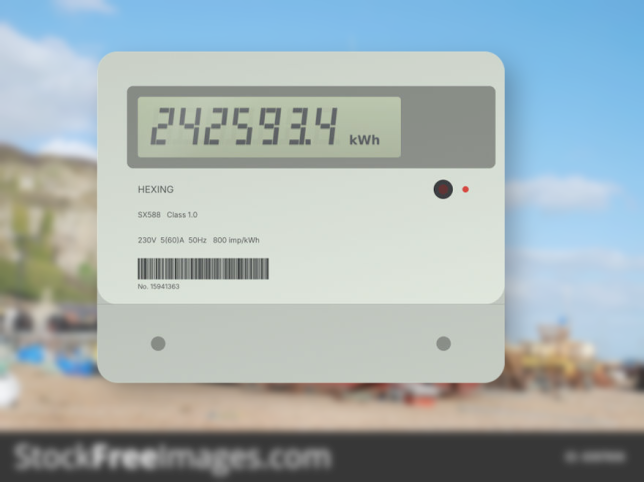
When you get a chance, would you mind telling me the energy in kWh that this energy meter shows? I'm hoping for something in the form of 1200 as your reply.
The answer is 242593.4
